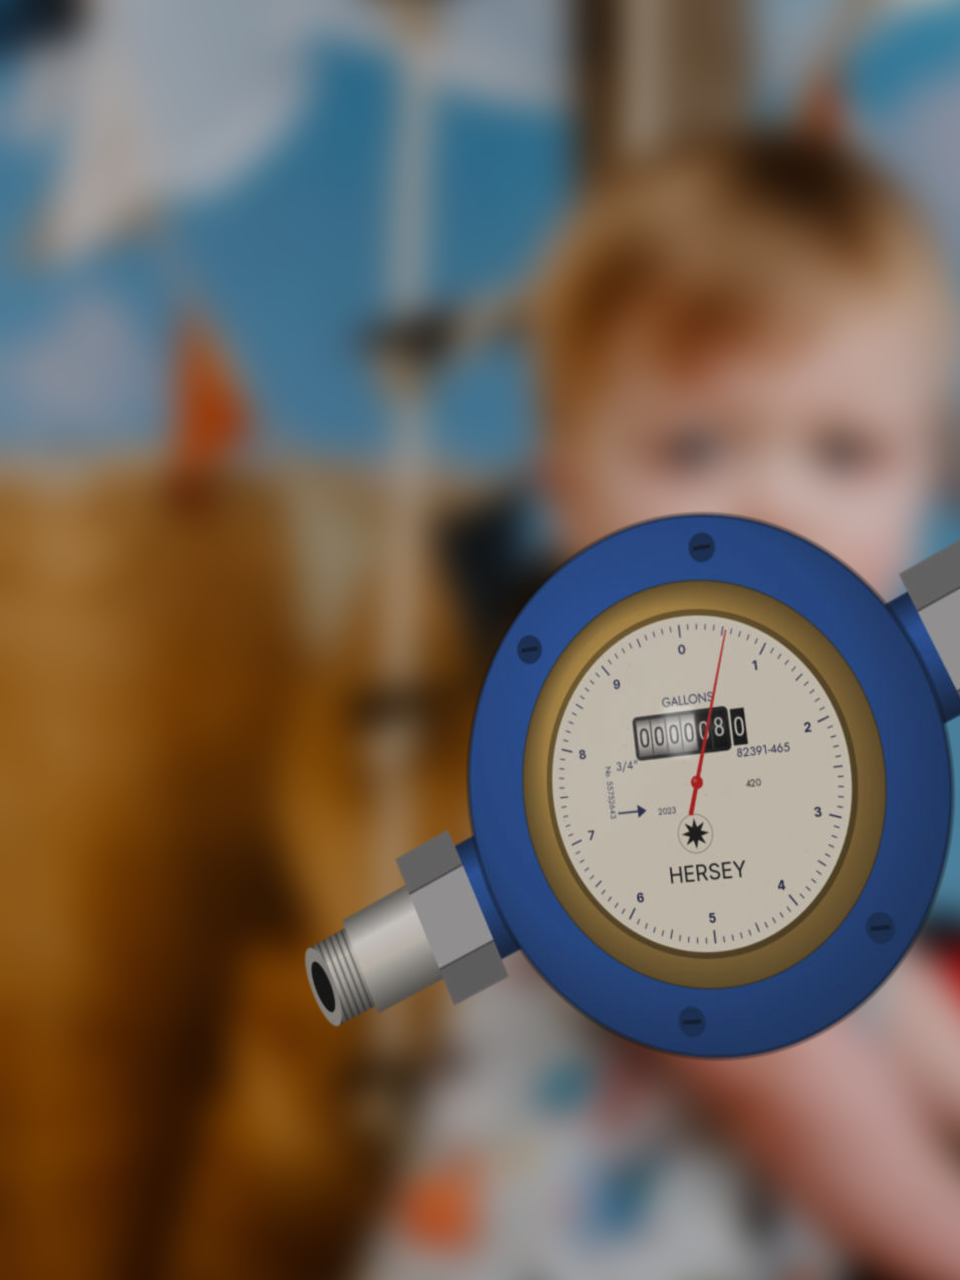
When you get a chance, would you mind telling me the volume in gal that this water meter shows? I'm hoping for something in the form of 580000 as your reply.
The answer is 80.5
